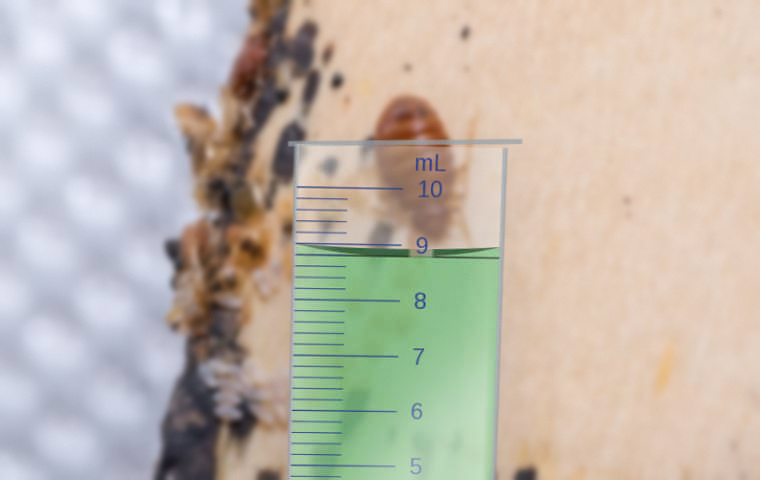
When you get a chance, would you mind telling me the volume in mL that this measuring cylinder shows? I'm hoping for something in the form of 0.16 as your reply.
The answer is 8.8
